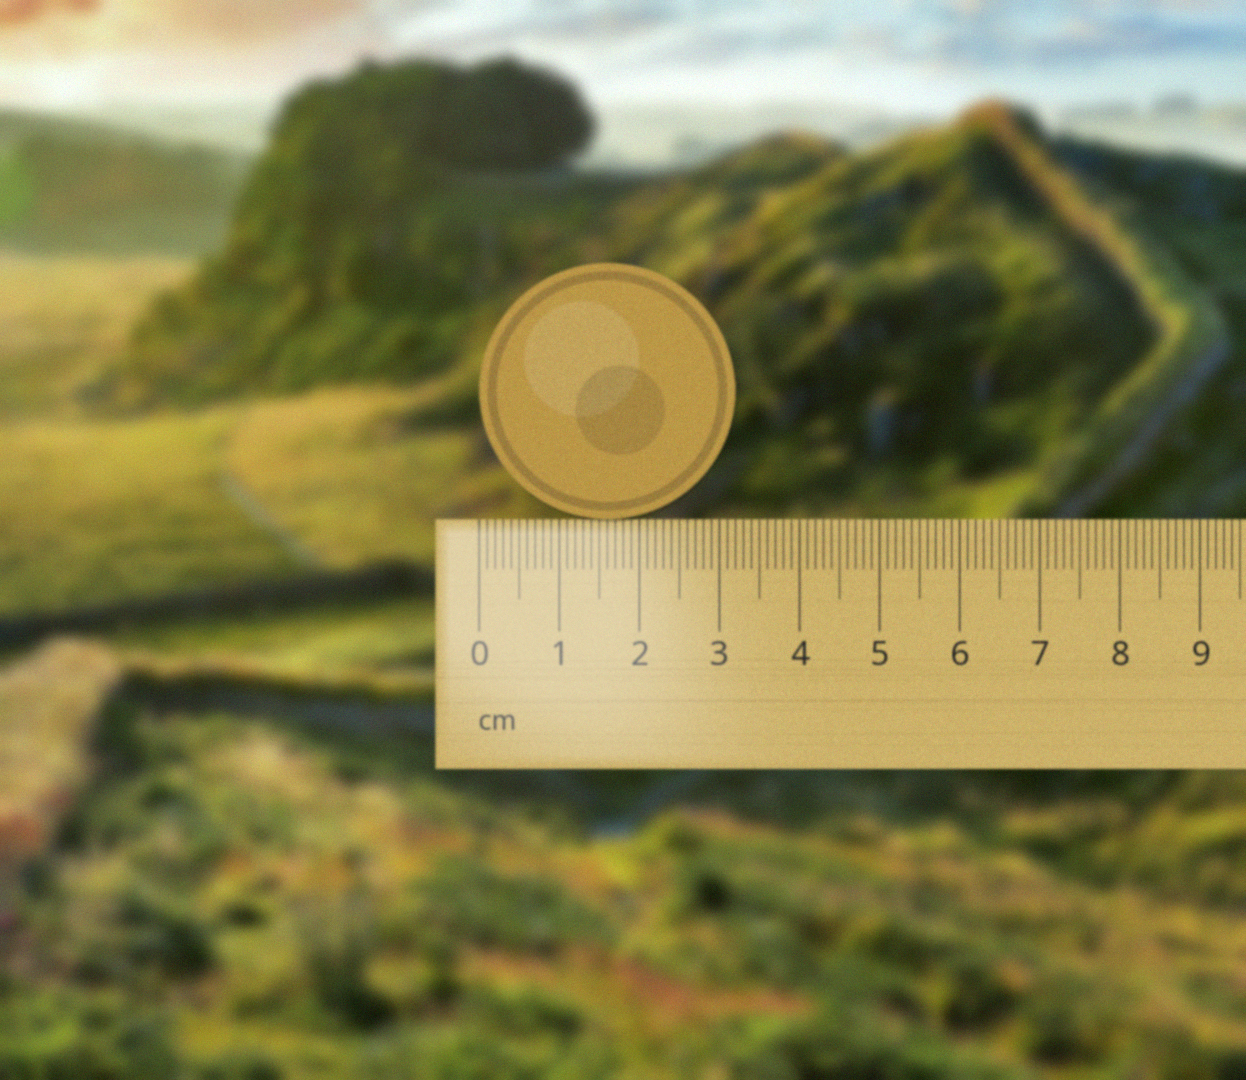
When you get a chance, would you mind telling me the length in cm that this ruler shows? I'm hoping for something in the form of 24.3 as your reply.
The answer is 3.2
